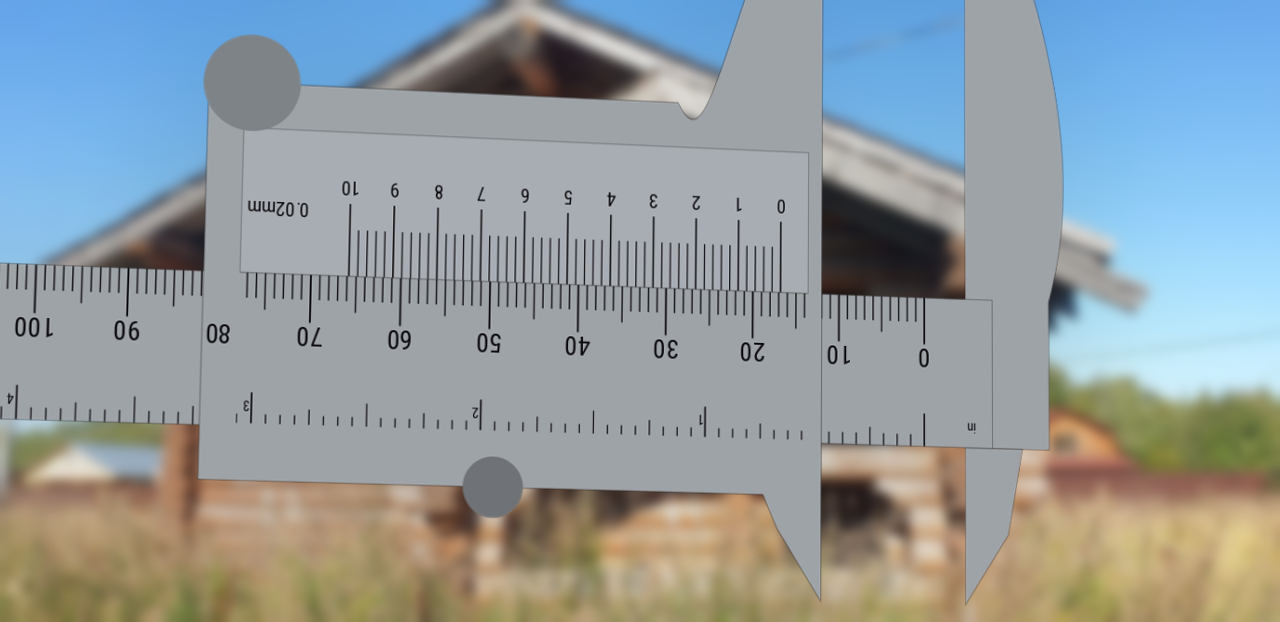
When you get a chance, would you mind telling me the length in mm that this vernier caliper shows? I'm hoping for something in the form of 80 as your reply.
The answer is 16.8
